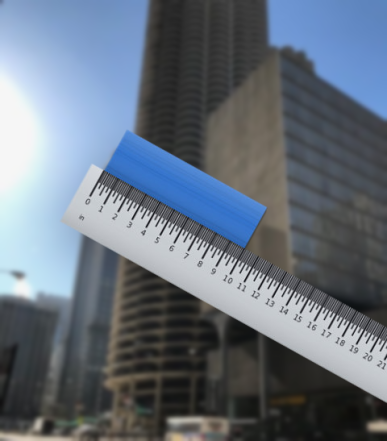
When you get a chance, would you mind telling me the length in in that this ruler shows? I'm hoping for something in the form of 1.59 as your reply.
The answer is 10
